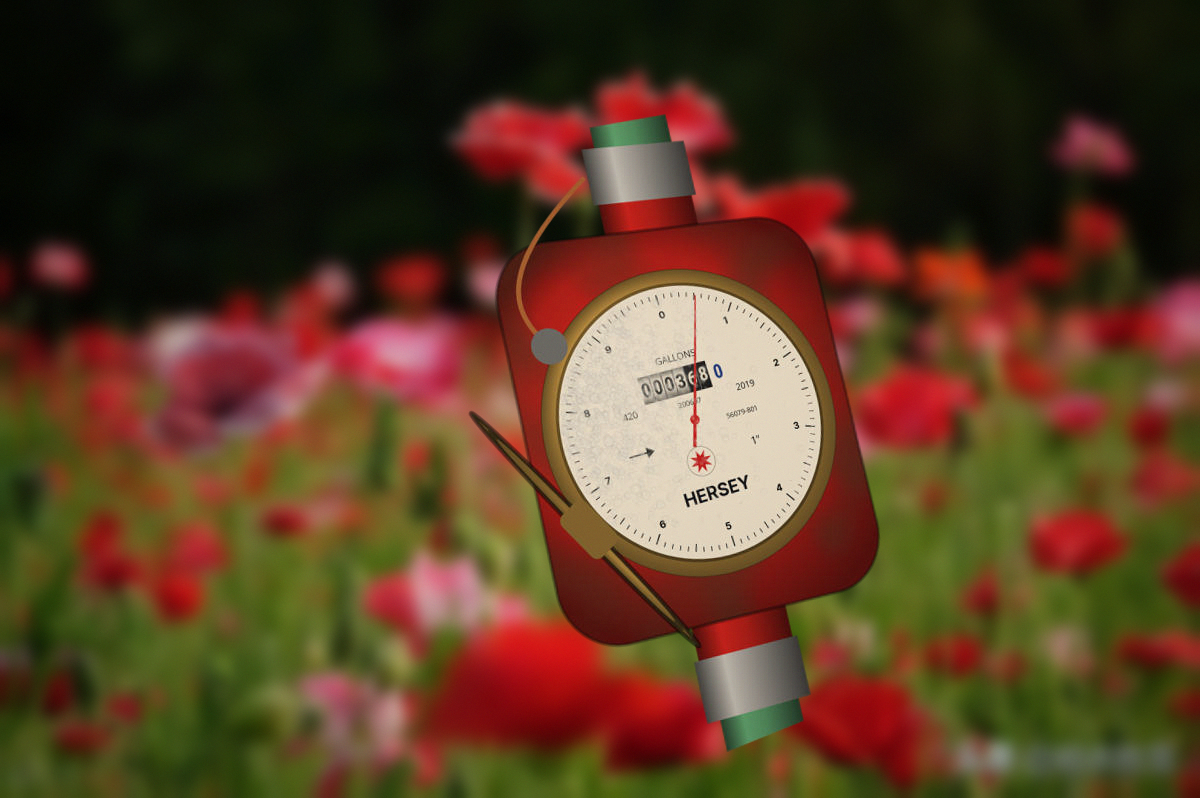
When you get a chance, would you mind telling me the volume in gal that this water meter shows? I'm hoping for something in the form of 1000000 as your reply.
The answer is 3680.5
